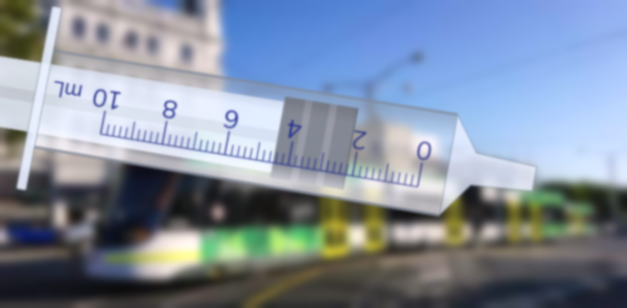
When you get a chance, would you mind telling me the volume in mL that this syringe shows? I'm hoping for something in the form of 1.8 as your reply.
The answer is 2.2
